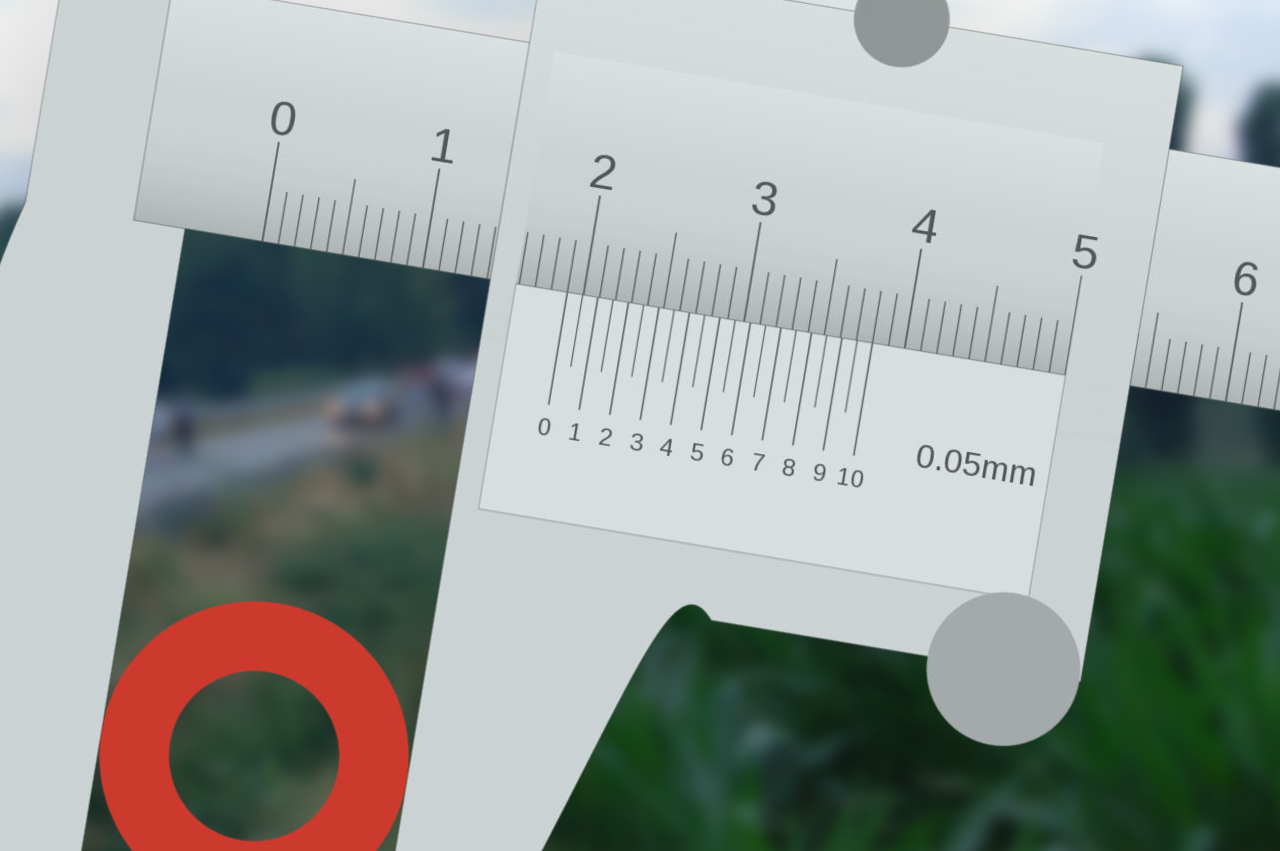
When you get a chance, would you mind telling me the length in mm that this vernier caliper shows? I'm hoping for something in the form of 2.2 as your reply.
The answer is 19.0
